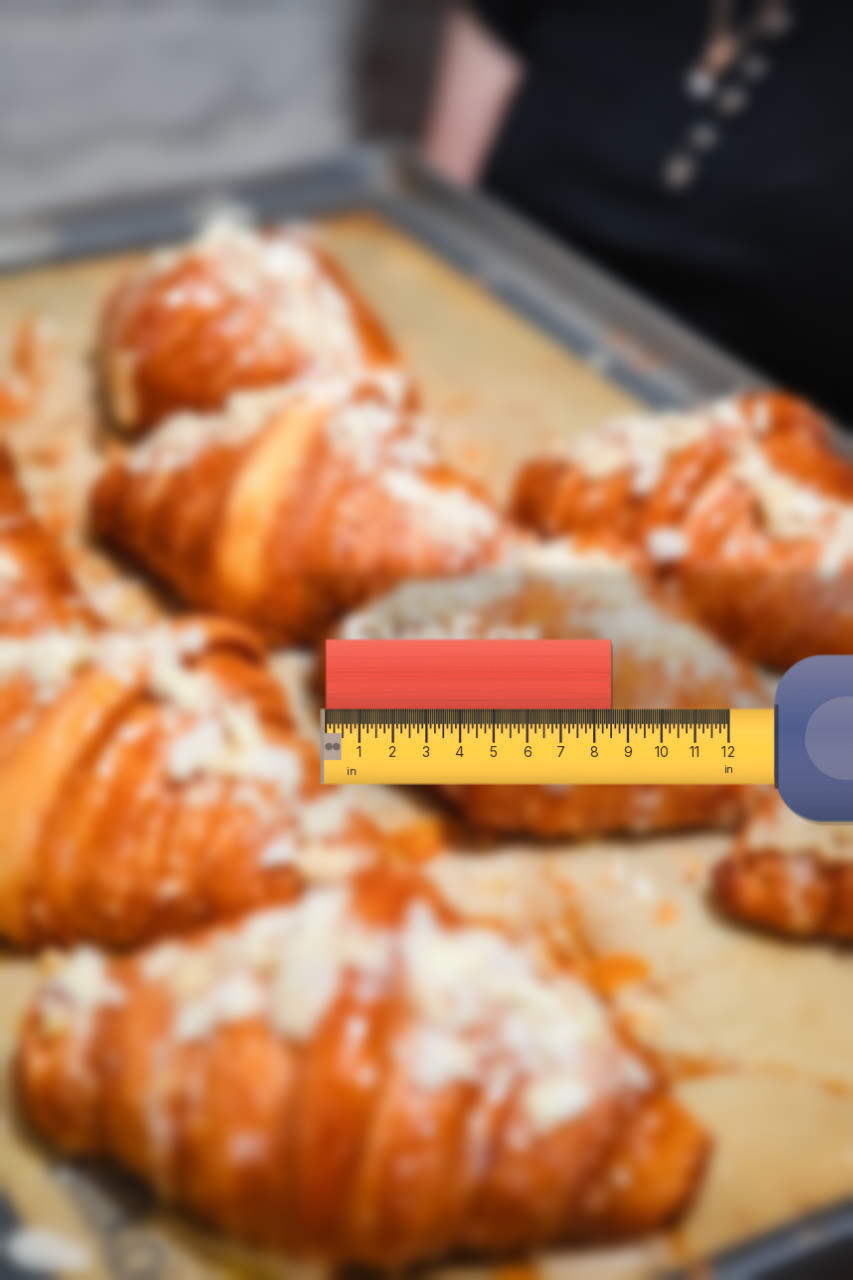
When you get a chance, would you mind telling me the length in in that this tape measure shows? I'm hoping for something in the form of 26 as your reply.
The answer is 8.5
